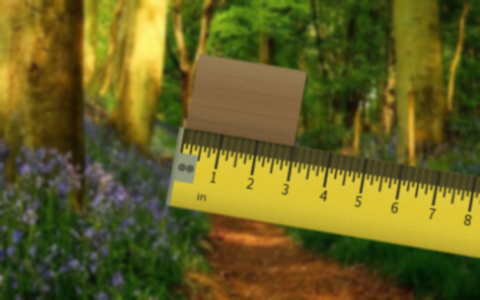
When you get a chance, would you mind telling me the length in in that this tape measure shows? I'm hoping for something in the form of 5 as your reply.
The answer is 3
